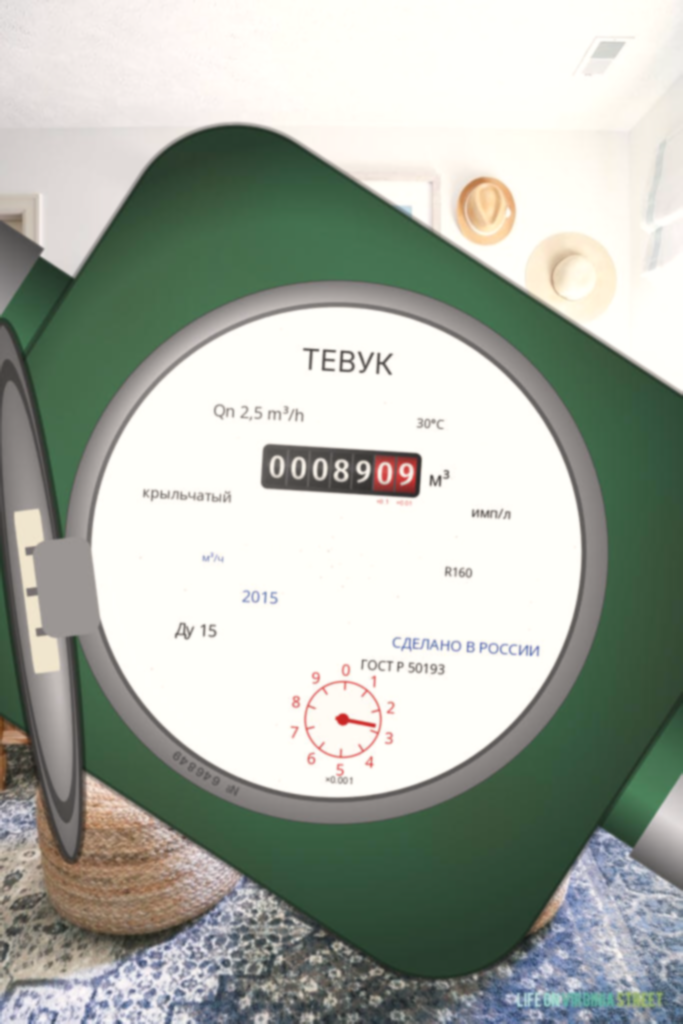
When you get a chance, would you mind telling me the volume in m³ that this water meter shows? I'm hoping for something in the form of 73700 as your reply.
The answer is 89.092
